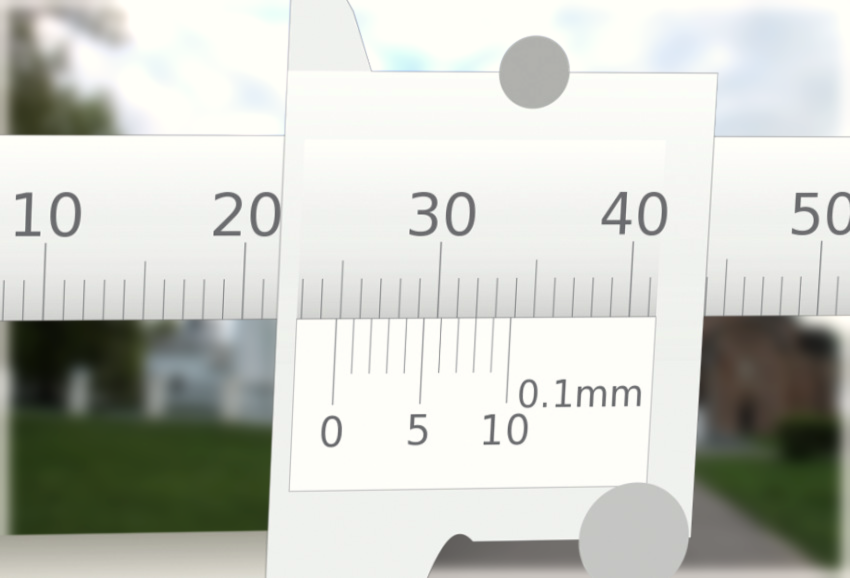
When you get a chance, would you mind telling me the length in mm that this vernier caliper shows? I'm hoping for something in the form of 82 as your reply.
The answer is 24.8
